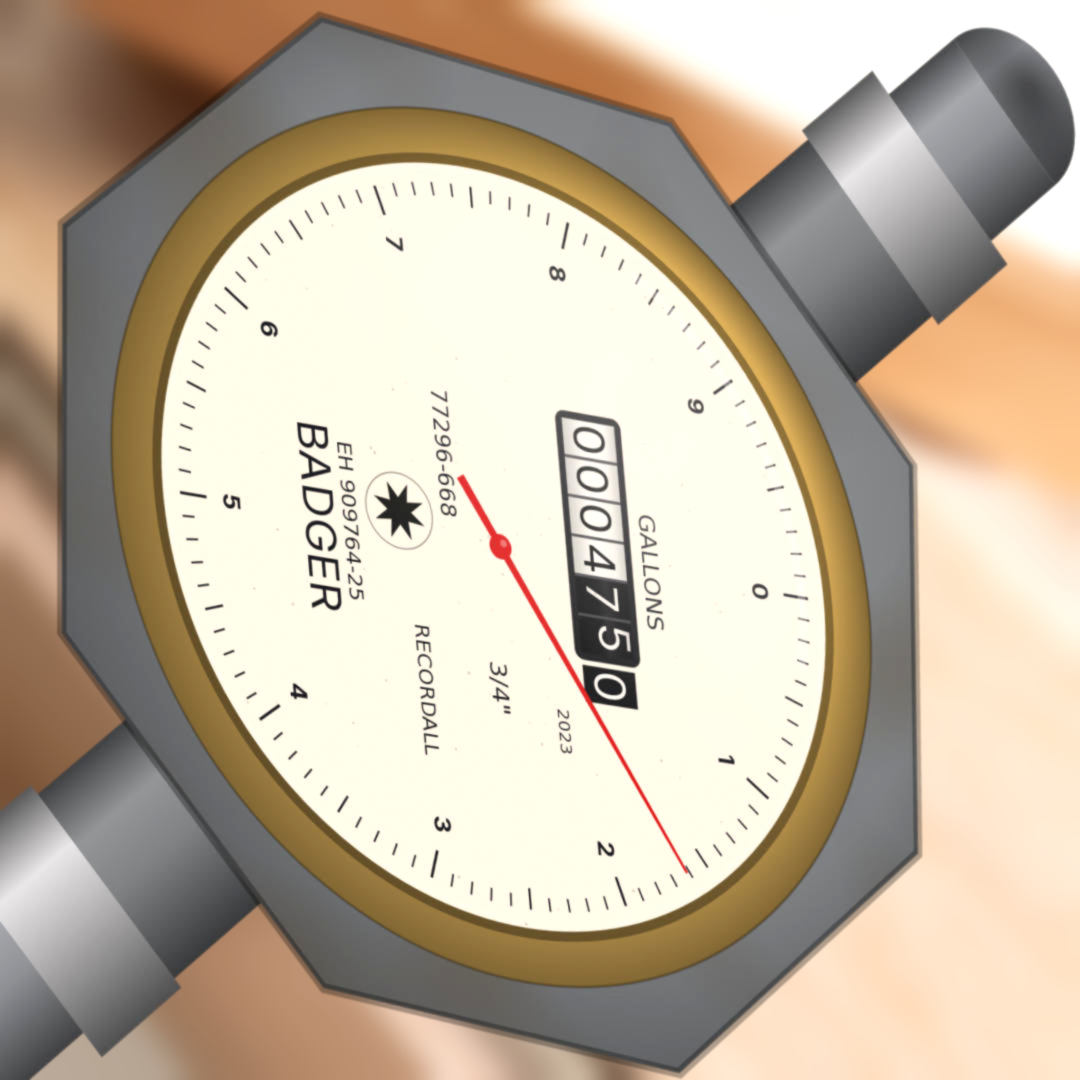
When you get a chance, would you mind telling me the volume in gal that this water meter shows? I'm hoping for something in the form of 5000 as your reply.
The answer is 4751.6
